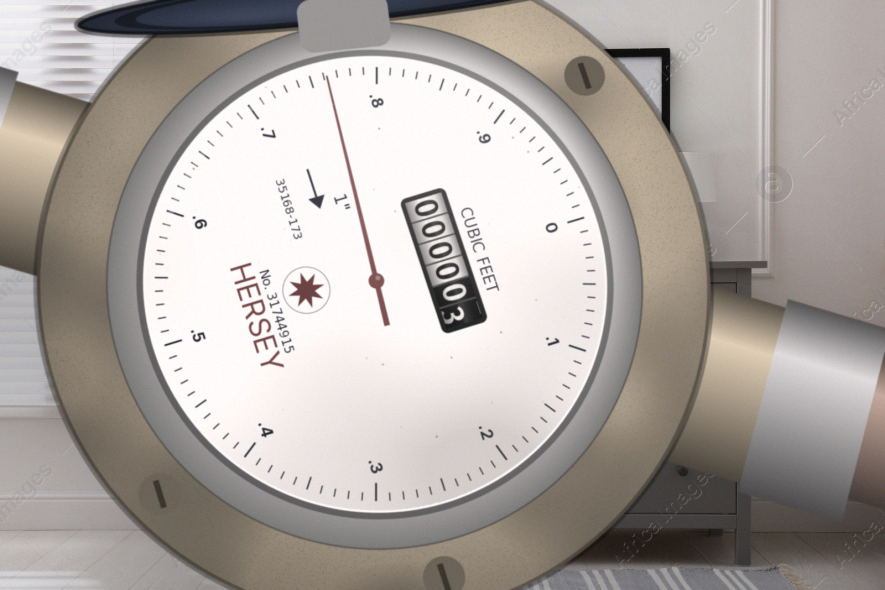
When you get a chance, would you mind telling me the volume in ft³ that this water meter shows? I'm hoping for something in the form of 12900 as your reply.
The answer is 2.76
